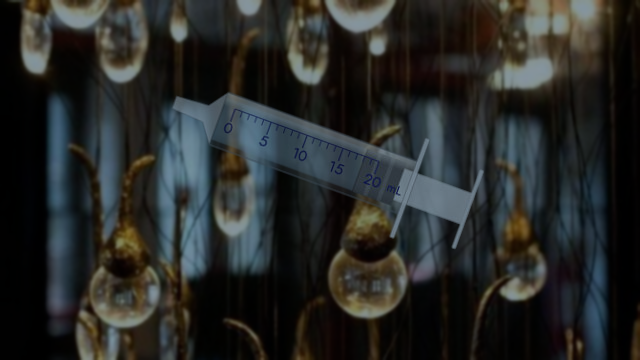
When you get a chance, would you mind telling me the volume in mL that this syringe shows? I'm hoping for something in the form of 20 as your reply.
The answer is 18
